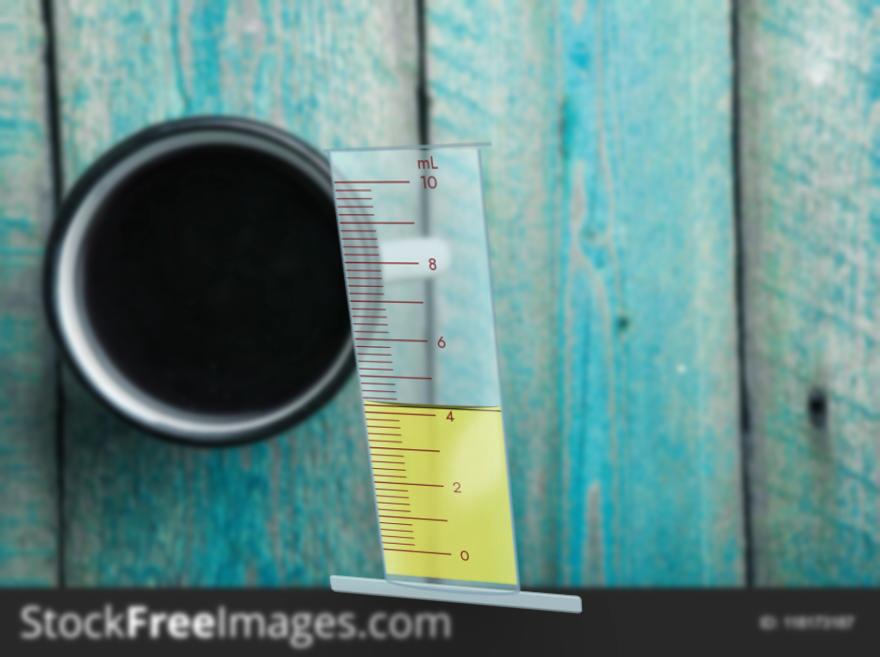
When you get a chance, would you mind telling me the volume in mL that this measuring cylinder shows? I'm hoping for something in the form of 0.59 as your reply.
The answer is 4.2
